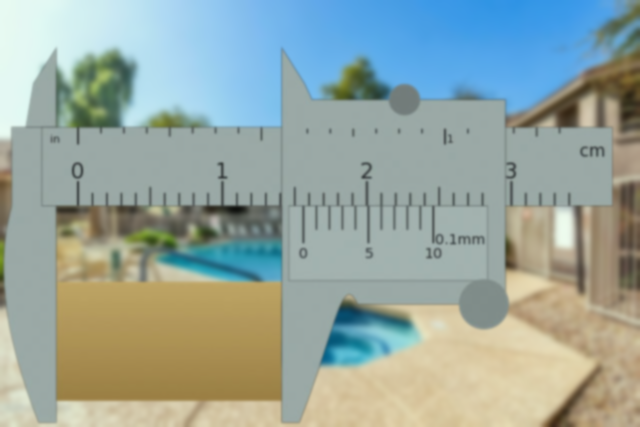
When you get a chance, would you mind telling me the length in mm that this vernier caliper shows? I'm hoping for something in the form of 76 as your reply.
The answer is 15.6
